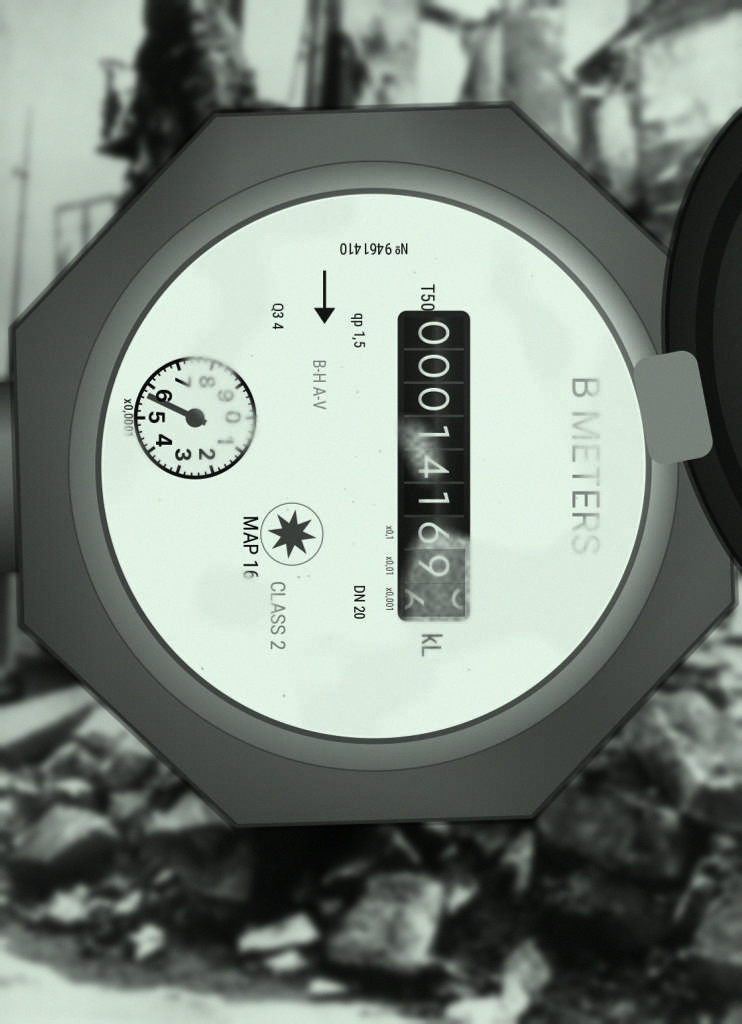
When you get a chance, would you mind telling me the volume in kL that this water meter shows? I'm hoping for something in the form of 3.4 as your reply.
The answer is 141.6955
